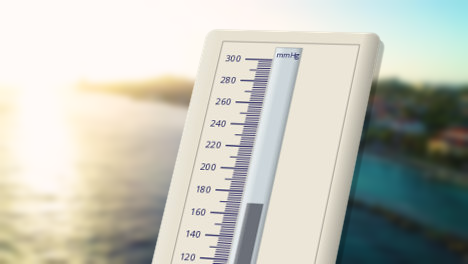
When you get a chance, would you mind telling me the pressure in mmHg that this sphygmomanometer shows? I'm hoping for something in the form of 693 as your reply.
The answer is 170
